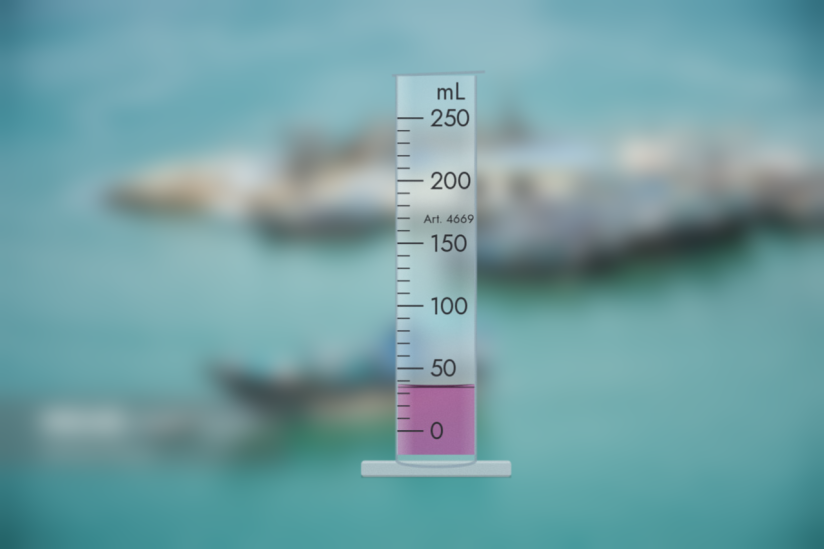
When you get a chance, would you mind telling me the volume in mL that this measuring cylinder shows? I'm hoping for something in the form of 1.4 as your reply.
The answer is 35
